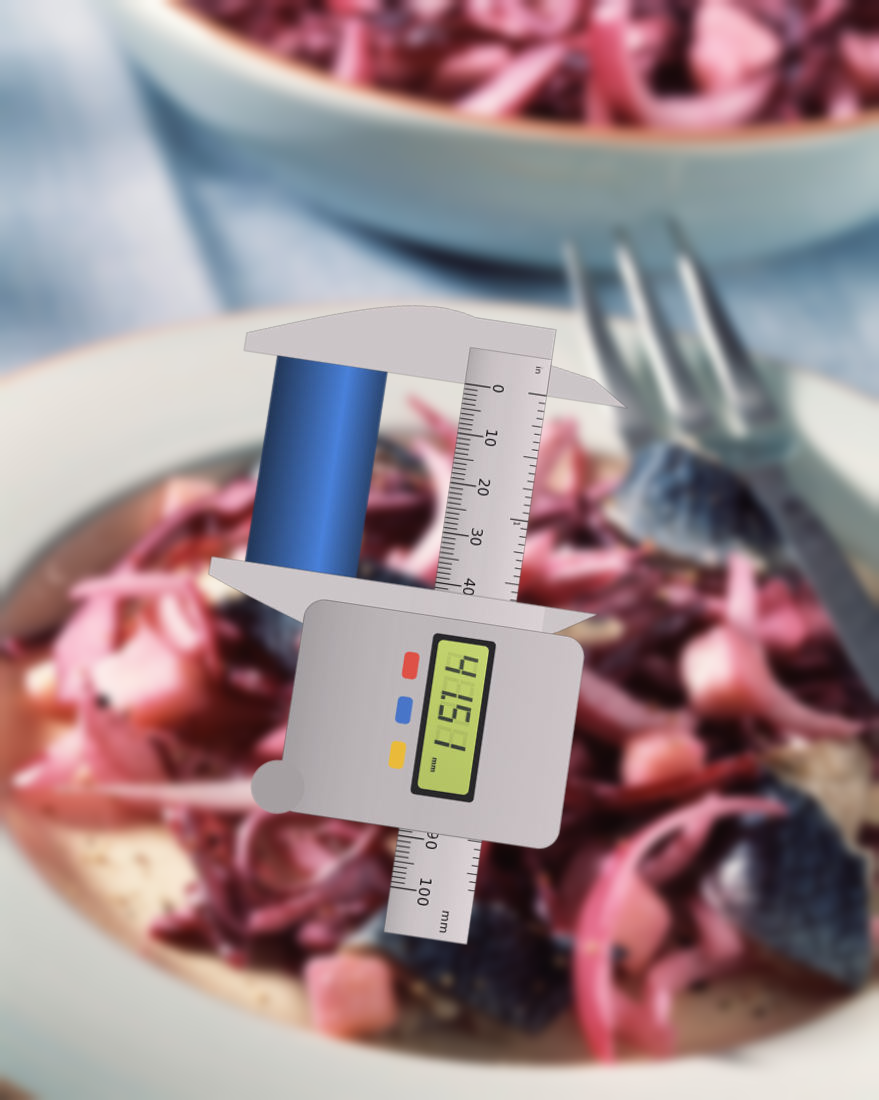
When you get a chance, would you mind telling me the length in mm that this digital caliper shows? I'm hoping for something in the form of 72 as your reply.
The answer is 41.51
